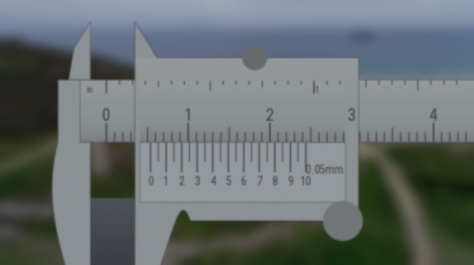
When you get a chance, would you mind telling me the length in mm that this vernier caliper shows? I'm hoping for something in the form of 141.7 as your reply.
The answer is 5.4
